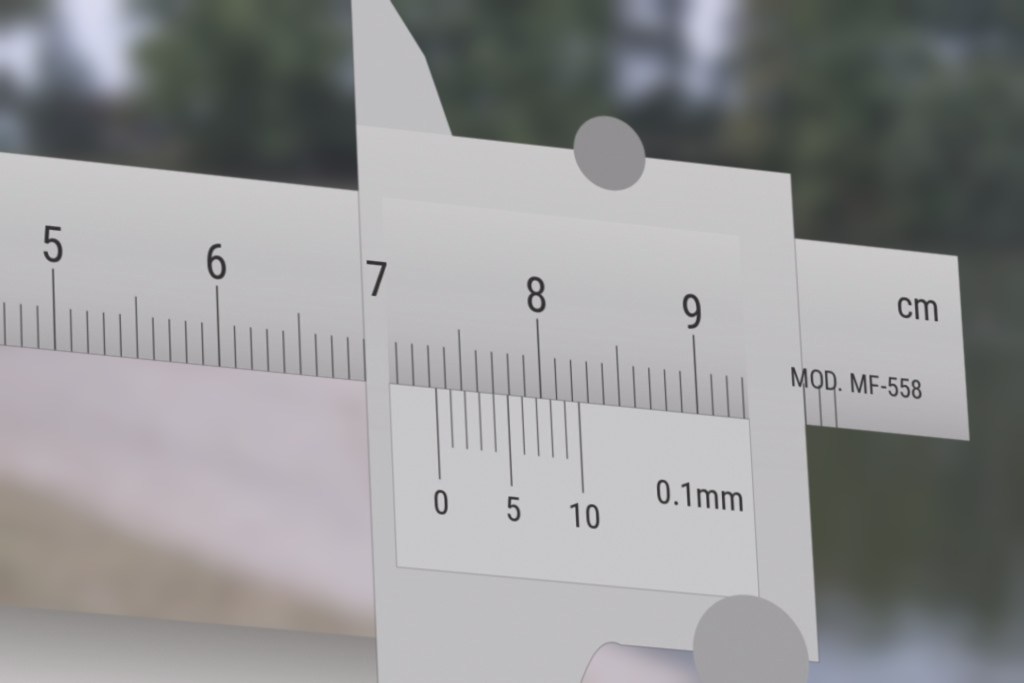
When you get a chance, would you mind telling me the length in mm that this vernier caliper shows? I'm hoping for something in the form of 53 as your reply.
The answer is 73.4
